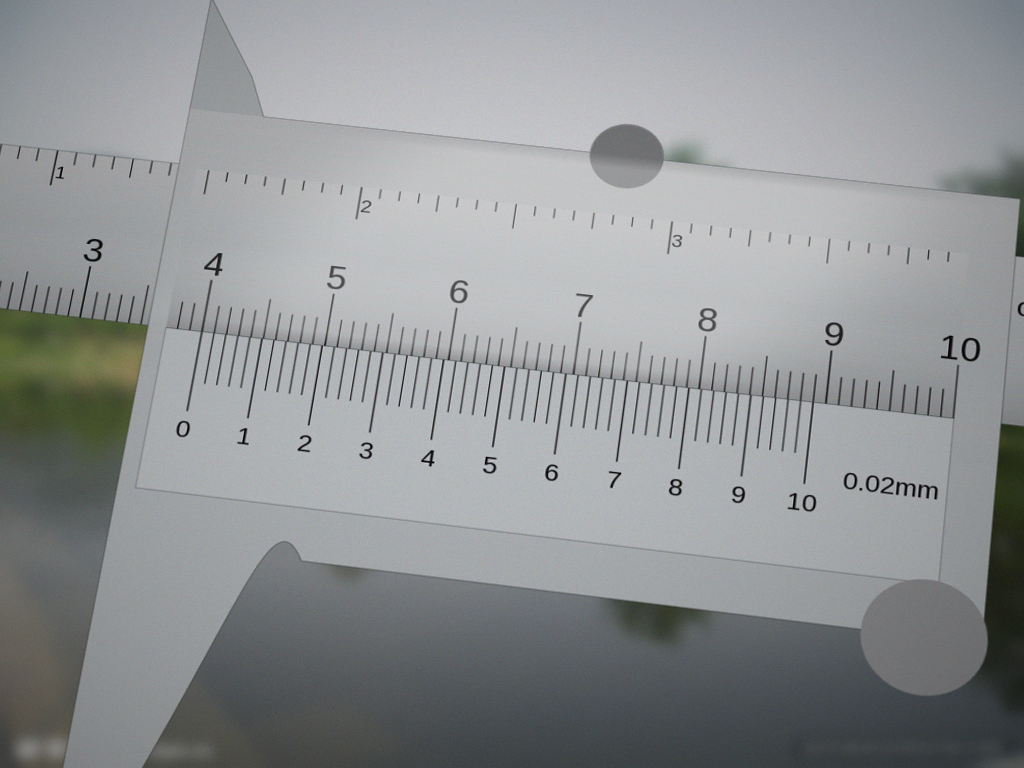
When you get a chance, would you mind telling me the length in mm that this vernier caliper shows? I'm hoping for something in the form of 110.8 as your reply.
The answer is 40.0
